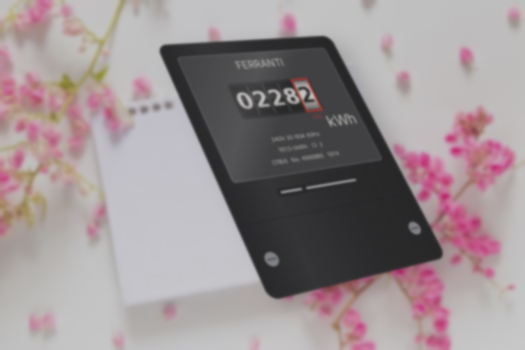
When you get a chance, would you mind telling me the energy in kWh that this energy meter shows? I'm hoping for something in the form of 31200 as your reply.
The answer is 228.2
